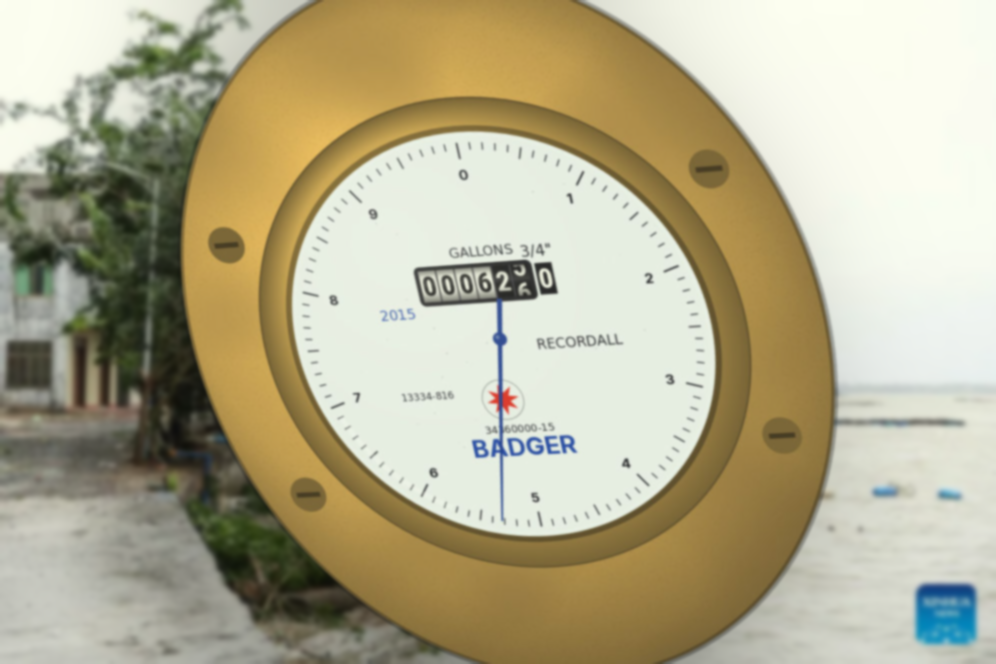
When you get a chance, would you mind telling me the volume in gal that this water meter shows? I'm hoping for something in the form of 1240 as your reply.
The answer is 6255.3
